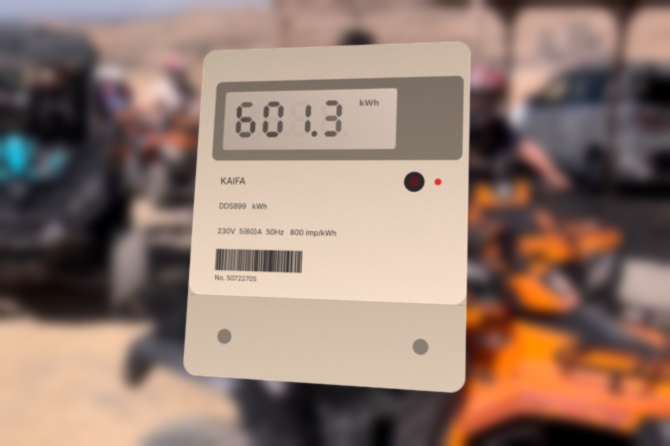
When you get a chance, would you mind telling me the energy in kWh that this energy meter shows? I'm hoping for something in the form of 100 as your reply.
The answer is 601.3
